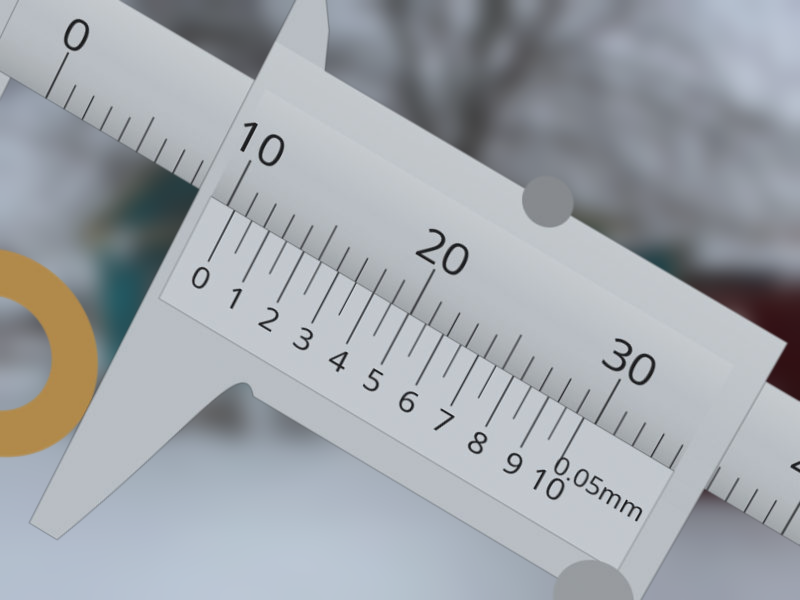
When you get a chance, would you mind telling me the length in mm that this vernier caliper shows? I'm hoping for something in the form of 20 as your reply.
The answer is 10.4
